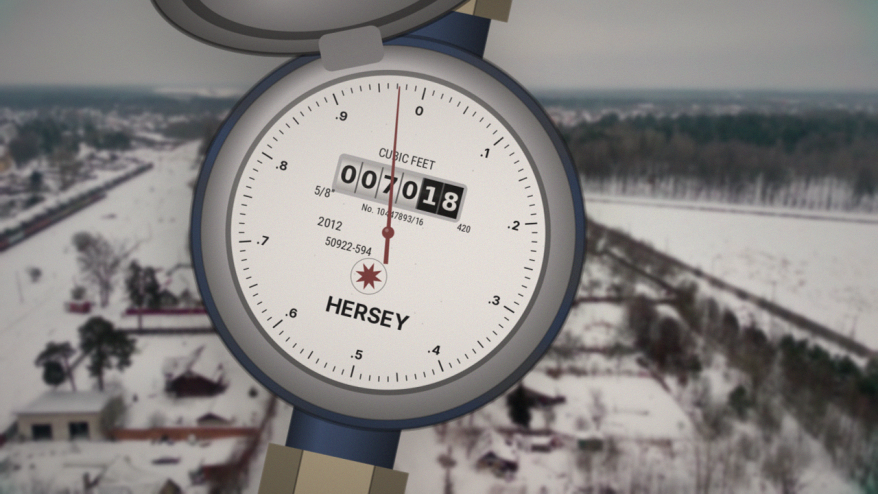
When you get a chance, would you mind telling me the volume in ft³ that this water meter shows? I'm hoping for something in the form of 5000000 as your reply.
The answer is 7017.97
